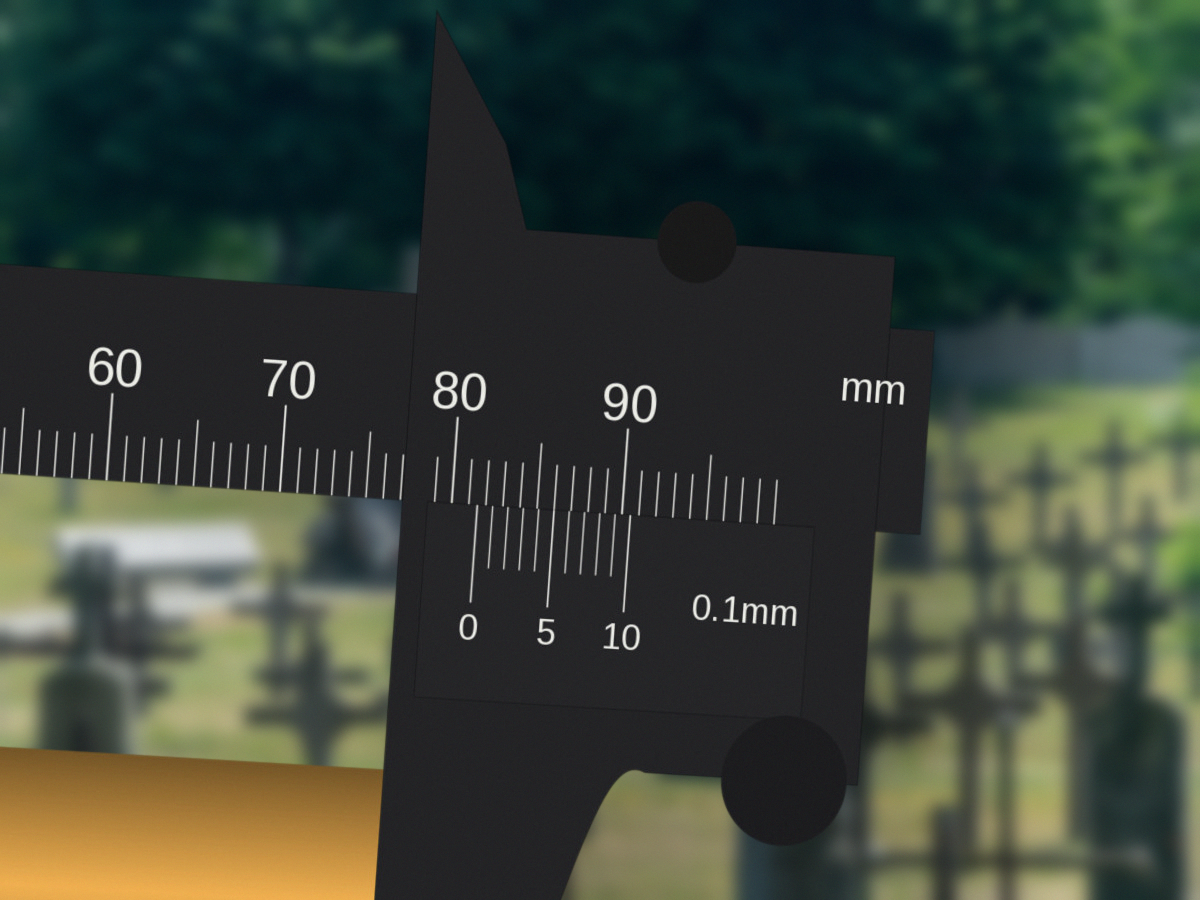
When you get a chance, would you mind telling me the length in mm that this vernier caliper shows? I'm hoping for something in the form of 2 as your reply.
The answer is 81.5
